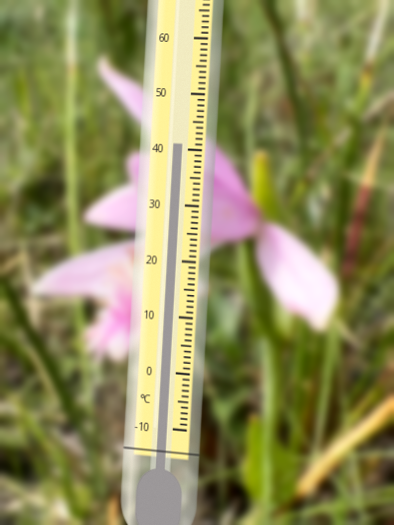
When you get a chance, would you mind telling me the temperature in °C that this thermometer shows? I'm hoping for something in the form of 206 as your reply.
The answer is 41
